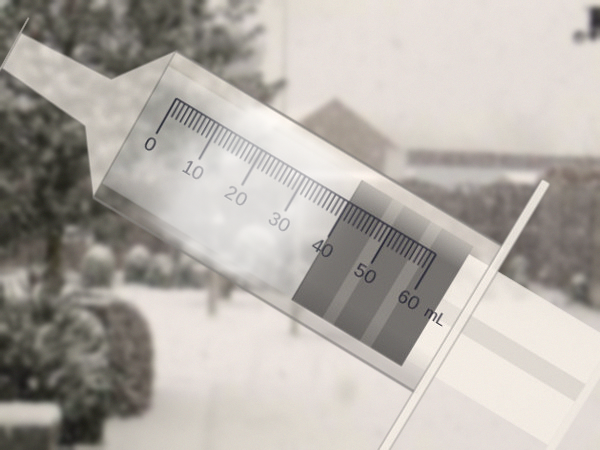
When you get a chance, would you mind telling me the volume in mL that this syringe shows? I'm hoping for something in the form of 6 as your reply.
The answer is 40
